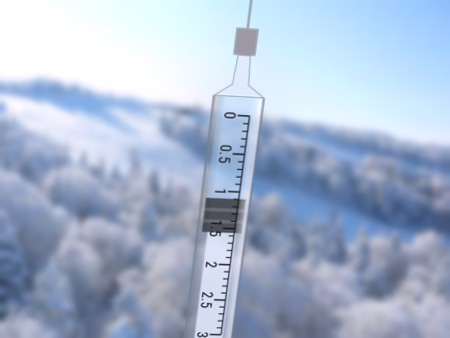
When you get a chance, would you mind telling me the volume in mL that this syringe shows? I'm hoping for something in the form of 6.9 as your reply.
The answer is 1.1
